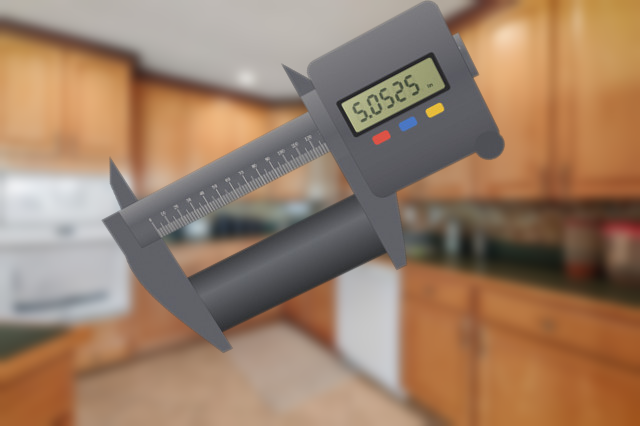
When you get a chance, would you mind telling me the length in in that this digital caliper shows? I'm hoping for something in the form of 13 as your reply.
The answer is 5.0525
